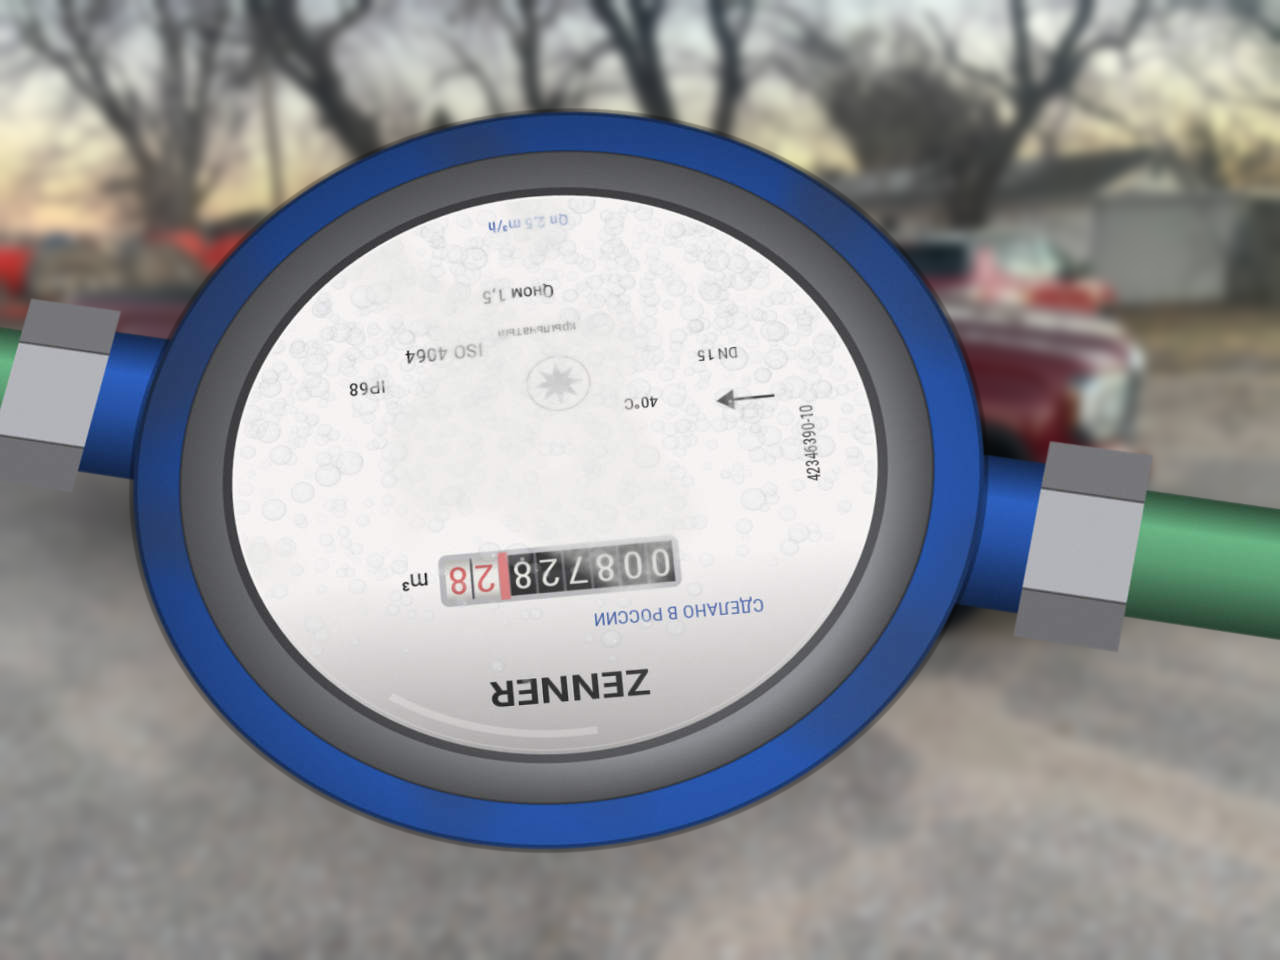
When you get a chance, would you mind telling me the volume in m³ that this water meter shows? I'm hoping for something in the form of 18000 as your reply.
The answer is 8728.28
